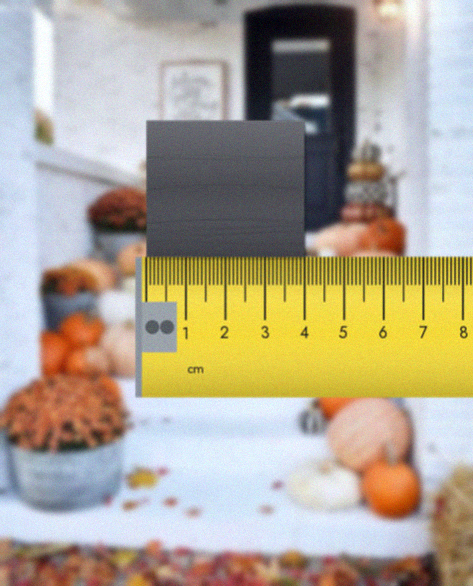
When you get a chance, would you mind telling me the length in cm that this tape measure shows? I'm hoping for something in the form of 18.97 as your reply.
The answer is 4
